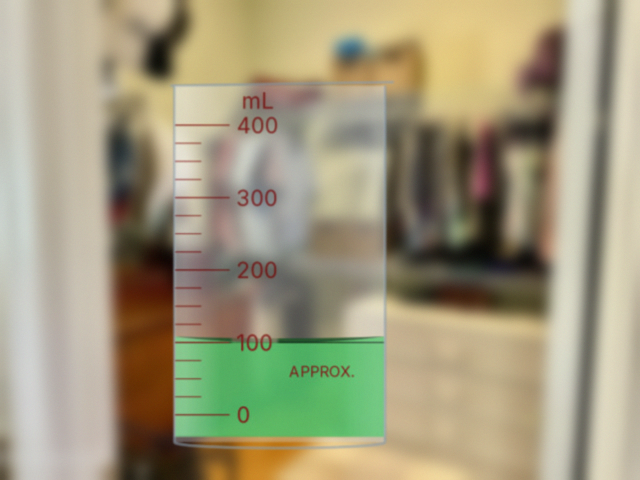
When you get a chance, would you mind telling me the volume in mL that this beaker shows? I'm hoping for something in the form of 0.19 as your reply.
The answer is 100
